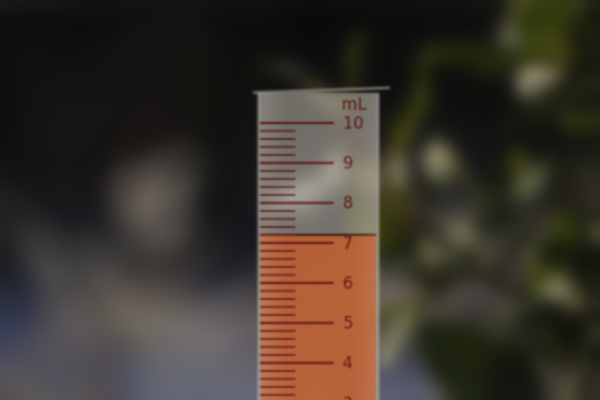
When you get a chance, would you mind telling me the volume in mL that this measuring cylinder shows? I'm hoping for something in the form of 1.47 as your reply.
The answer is 7.2
